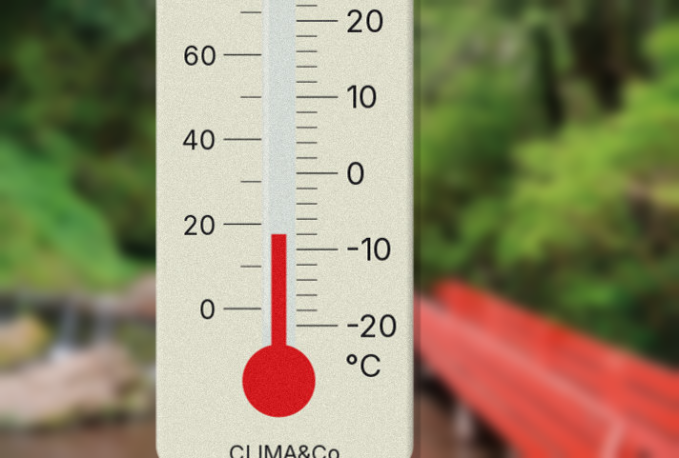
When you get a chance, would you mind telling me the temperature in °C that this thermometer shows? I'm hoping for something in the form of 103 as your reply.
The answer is -8
